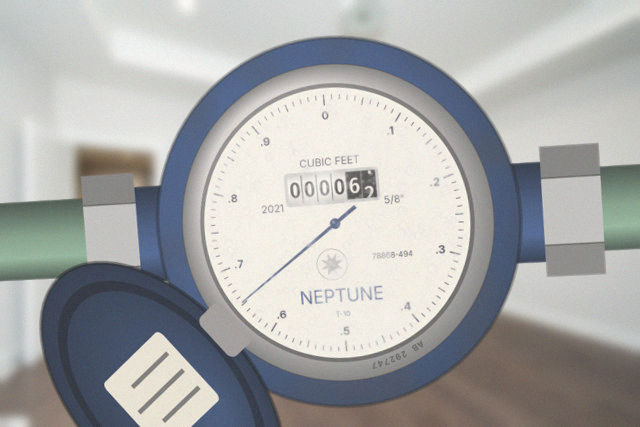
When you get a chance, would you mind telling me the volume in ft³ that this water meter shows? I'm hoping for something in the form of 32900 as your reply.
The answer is 61.65
